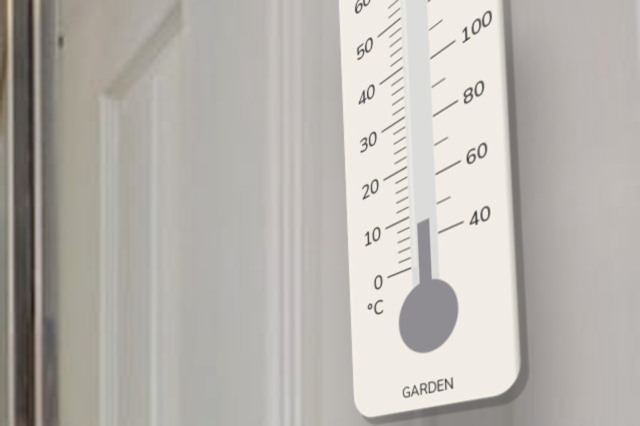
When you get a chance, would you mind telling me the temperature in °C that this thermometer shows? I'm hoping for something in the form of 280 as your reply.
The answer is 8
